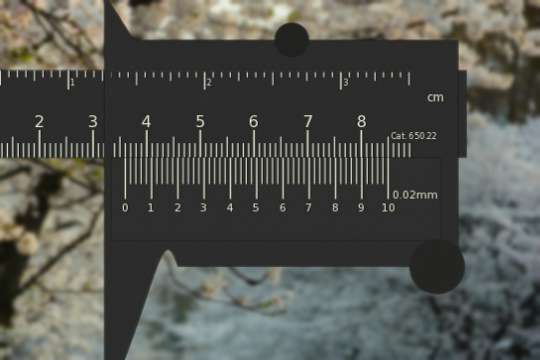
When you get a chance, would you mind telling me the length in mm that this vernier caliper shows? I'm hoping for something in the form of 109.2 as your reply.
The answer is 36.0
